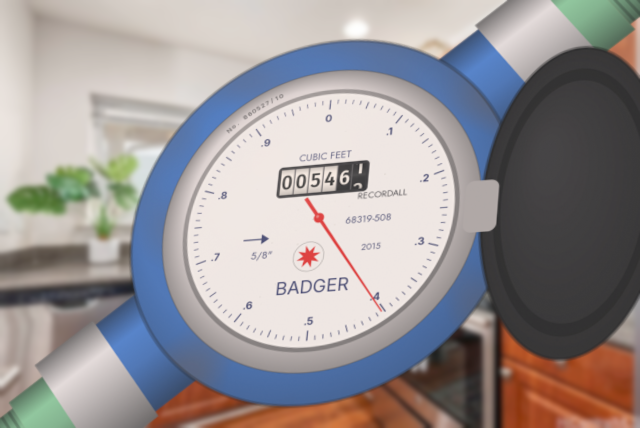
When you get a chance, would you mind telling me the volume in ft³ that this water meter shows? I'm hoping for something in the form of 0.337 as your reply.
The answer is 5461.40
